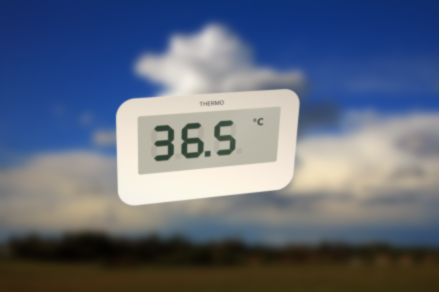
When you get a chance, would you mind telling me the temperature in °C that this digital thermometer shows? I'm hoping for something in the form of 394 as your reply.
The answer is 36.5
